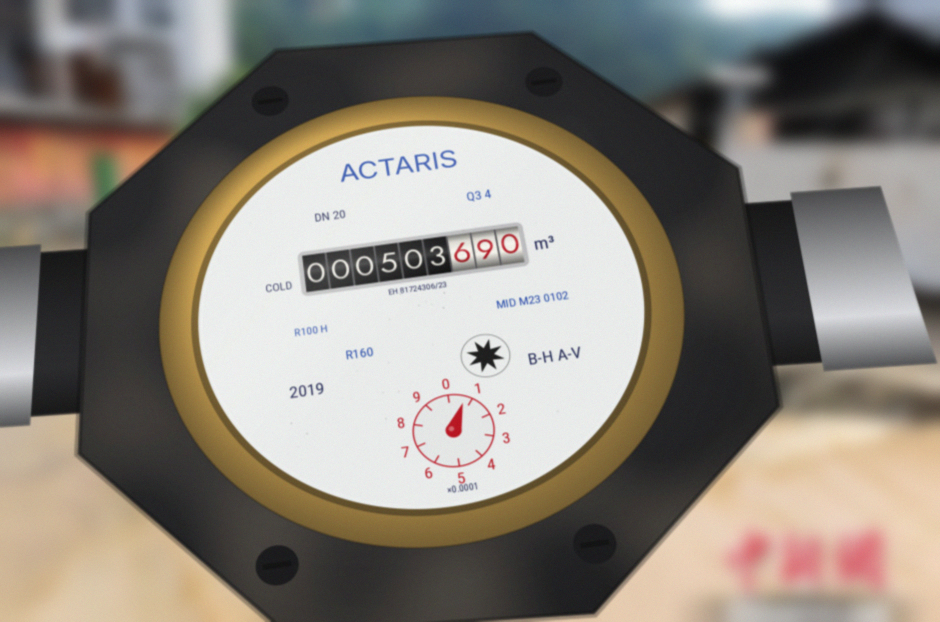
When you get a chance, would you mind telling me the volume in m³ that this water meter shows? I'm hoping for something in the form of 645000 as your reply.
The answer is 503.6900
